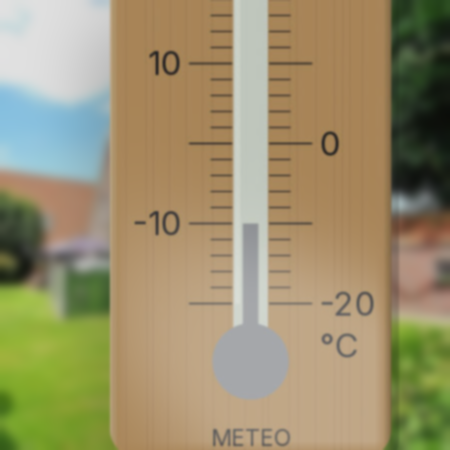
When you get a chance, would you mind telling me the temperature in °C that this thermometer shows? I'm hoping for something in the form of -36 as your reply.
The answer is -10
